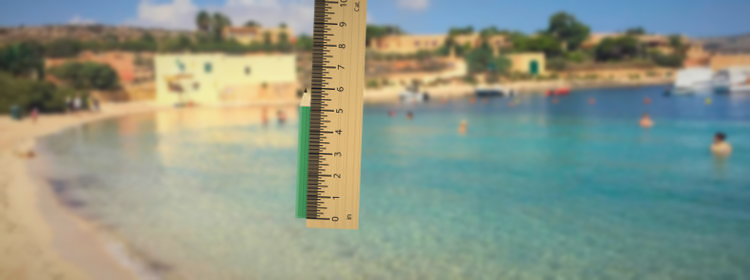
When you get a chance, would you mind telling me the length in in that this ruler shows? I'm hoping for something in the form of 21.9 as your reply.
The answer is 6
